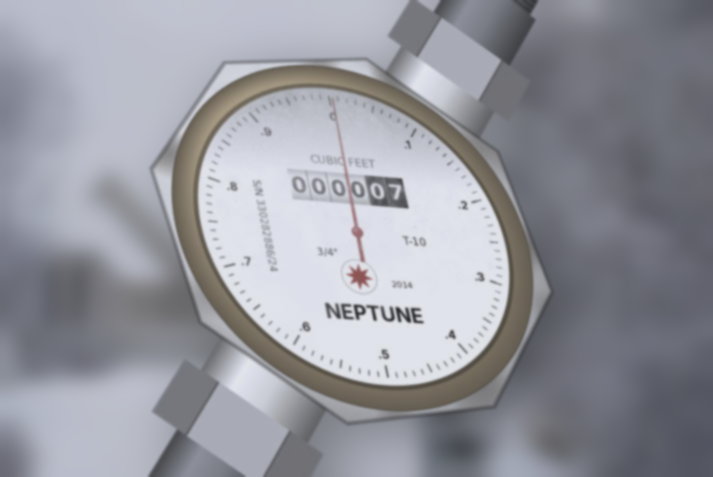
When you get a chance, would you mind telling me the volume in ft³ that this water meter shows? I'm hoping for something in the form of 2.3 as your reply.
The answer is 7.00
